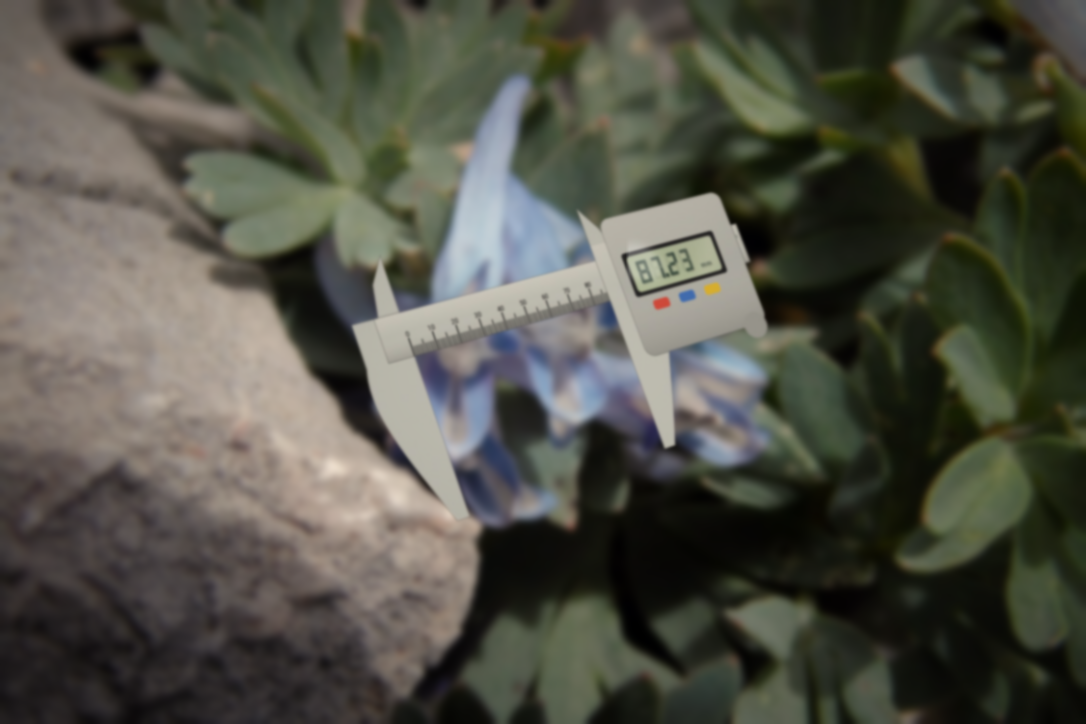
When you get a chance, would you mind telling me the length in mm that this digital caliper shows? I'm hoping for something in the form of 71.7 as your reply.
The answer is 87.23
